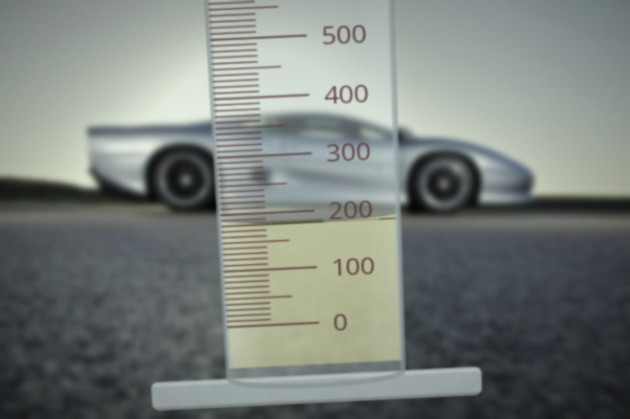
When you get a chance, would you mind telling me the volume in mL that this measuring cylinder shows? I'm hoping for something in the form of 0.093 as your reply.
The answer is 180
